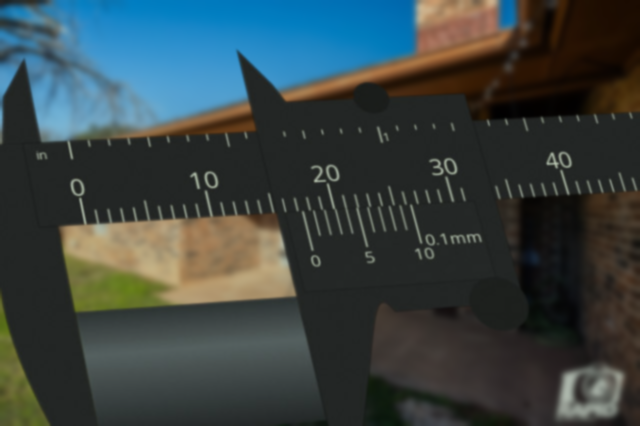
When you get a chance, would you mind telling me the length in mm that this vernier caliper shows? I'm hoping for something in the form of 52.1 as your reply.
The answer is 17.4
